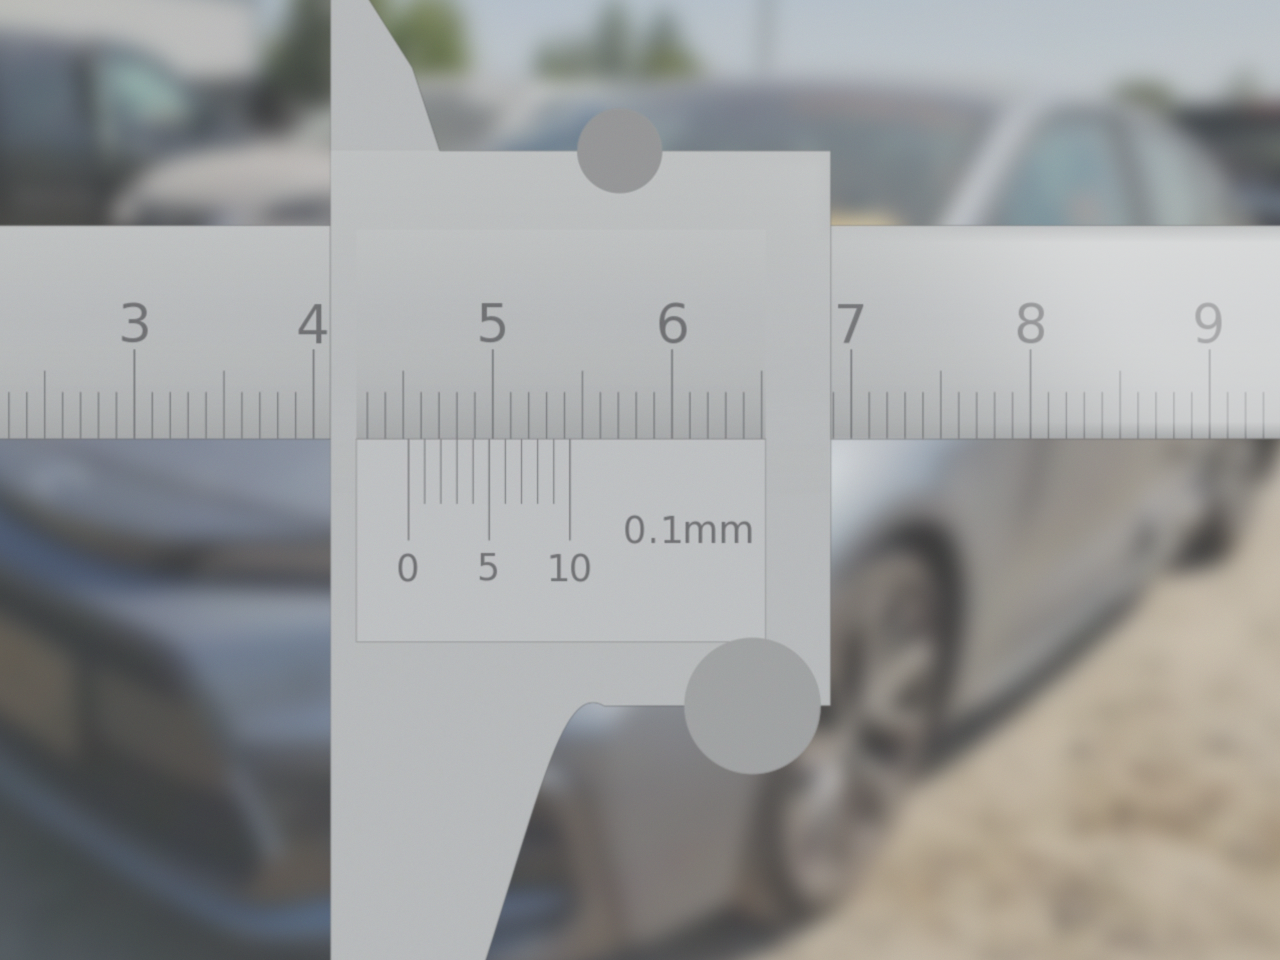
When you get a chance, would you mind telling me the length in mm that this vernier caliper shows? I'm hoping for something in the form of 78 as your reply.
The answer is 45.3
